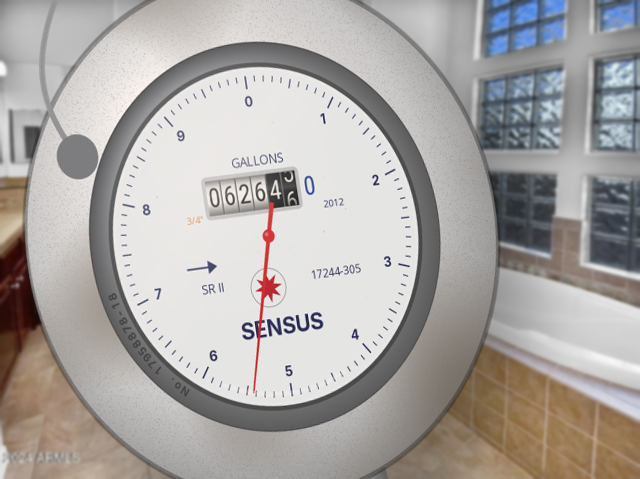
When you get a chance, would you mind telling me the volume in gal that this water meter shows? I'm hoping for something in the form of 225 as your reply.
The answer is 626455.4
